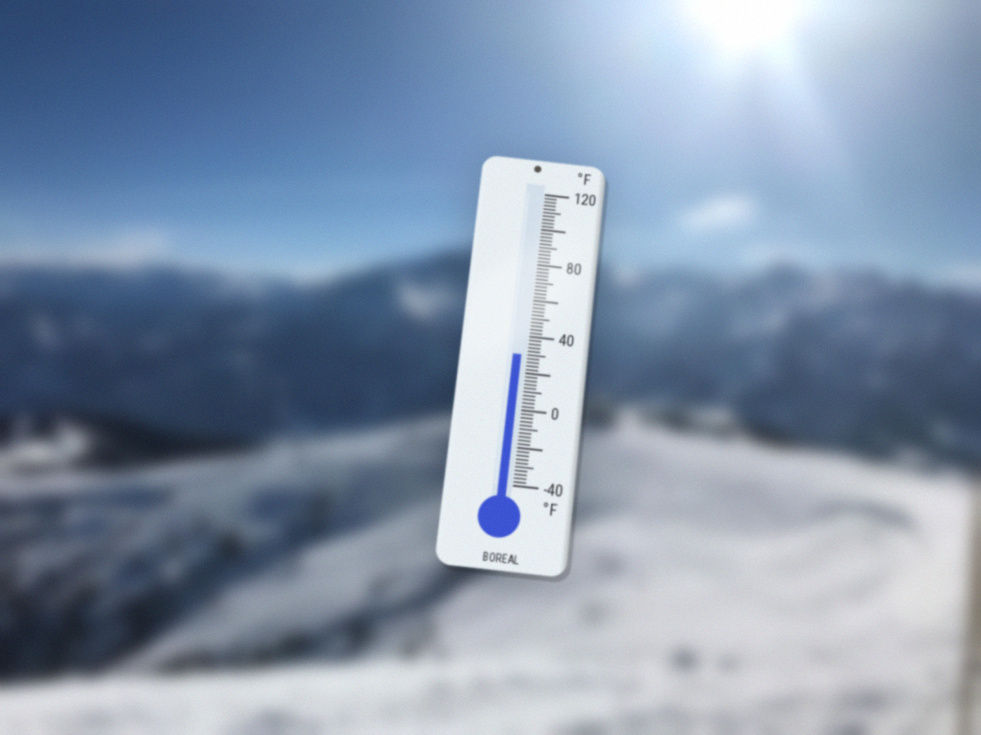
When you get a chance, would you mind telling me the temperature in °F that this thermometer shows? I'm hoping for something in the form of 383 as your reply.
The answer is 30
